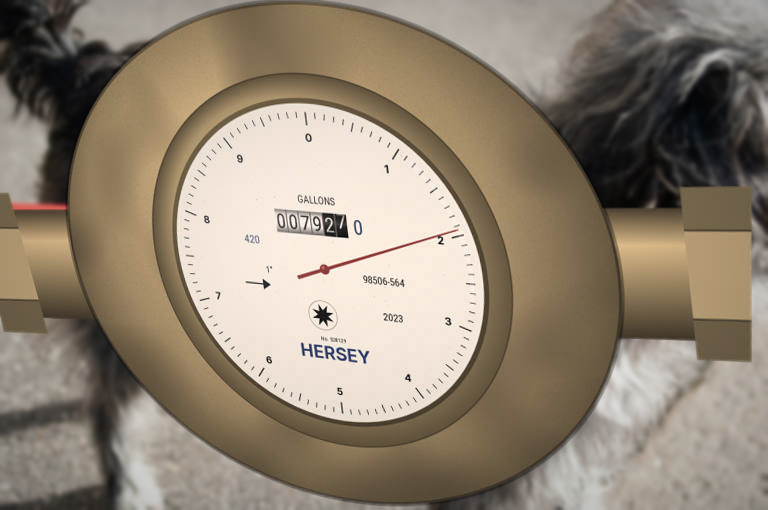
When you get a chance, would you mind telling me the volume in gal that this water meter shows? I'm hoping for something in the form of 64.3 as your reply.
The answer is 79271.9
